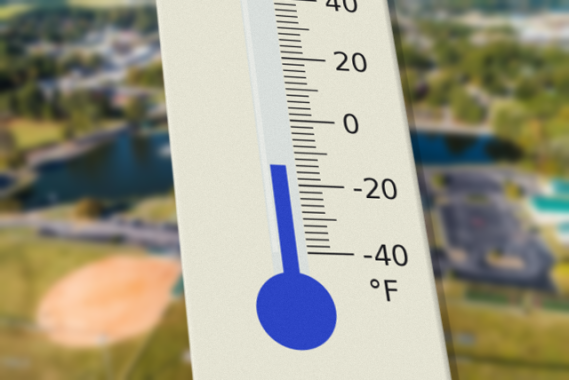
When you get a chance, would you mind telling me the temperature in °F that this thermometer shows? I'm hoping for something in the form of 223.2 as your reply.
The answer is -14
